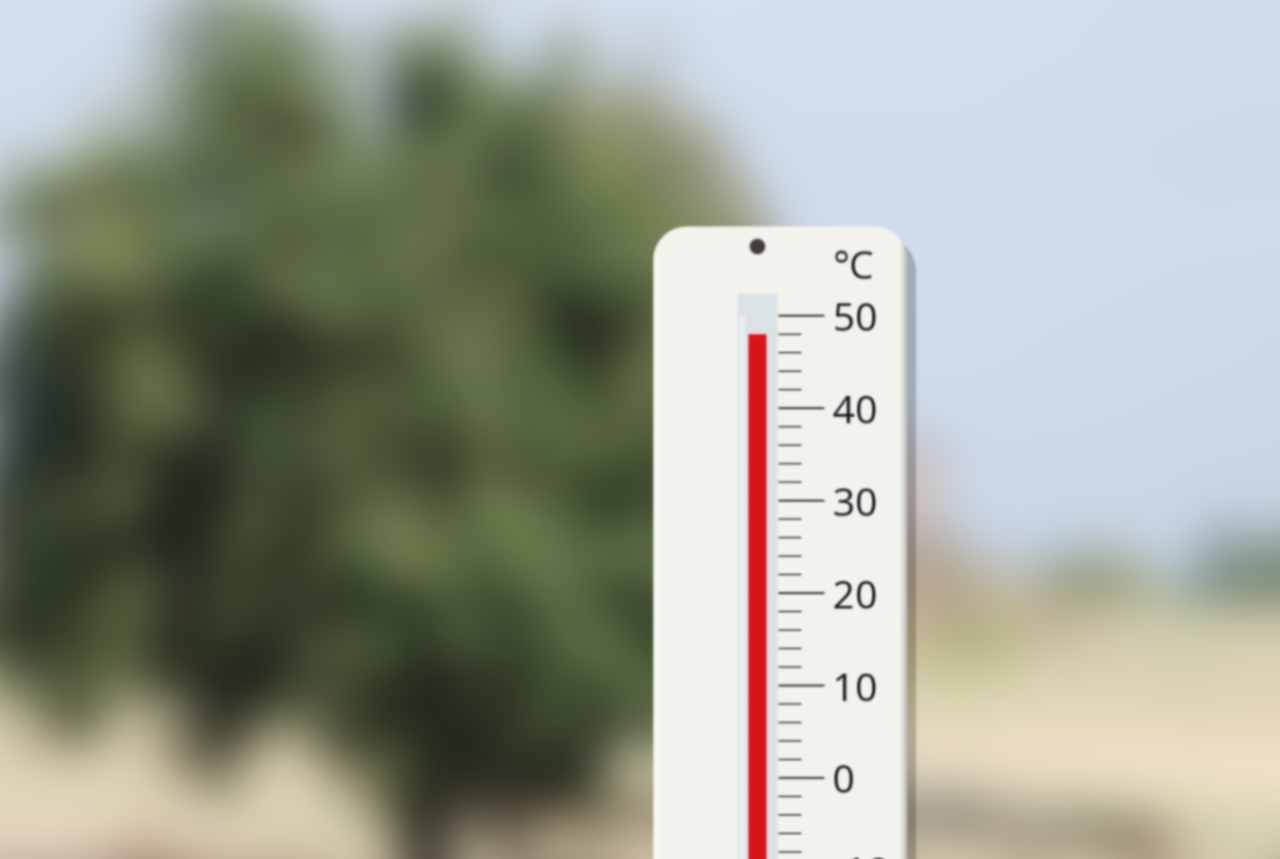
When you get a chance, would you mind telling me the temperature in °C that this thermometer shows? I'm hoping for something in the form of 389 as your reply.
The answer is 48
